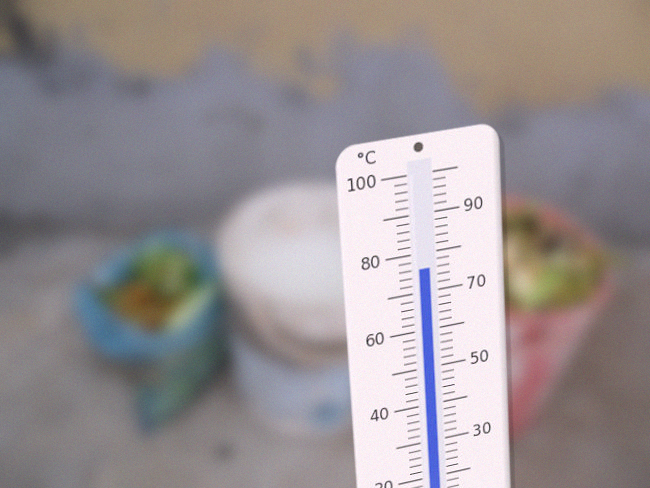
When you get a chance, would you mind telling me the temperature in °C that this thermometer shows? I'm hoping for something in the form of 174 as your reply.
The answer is 76
